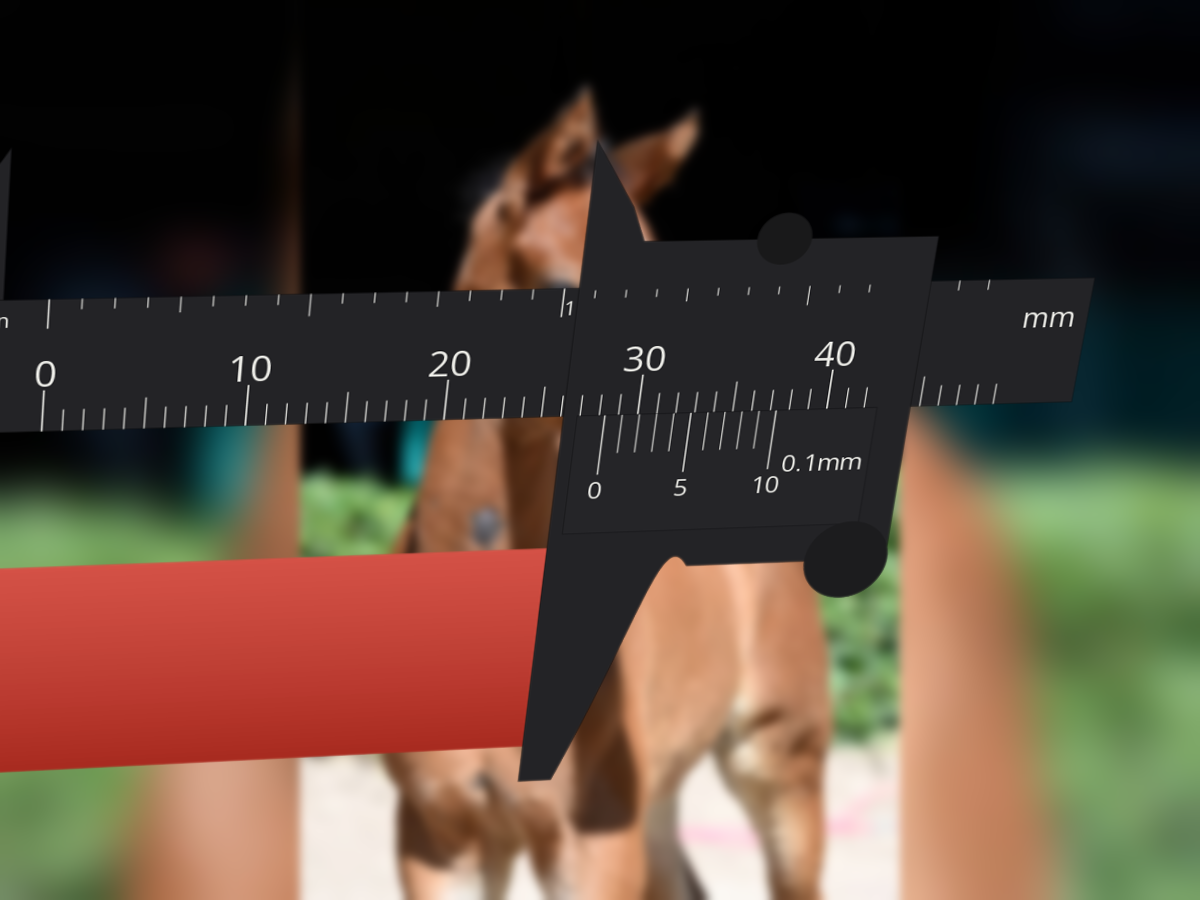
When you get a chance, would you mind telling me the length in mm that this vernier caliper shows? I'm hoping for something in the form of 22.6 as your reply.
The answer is 28.3
